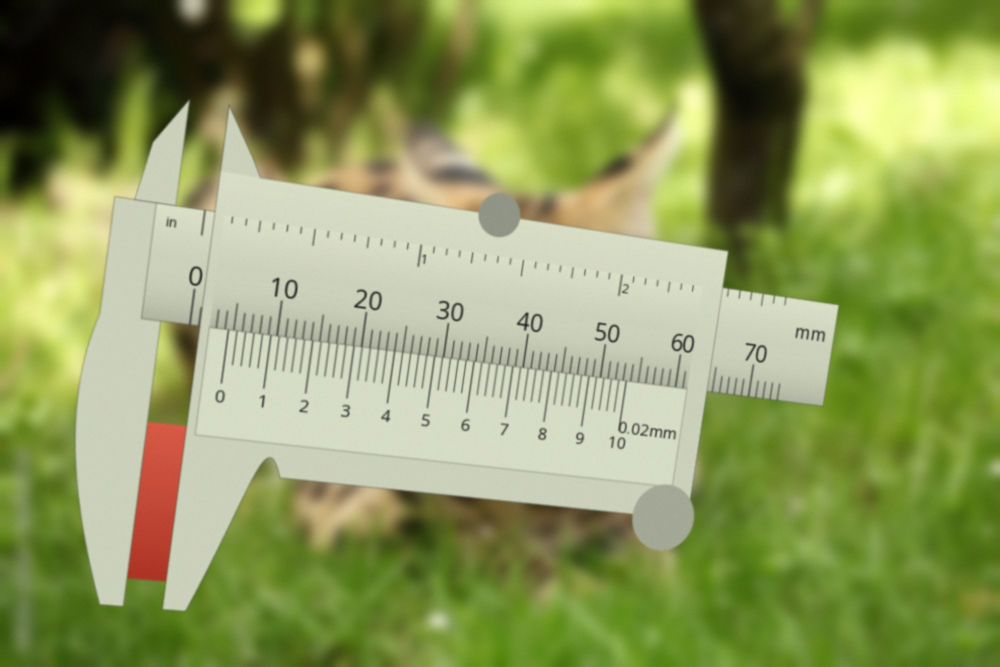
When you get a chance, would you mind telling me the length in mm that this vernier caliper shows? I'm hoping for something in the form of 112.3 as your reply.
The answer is 4.4
